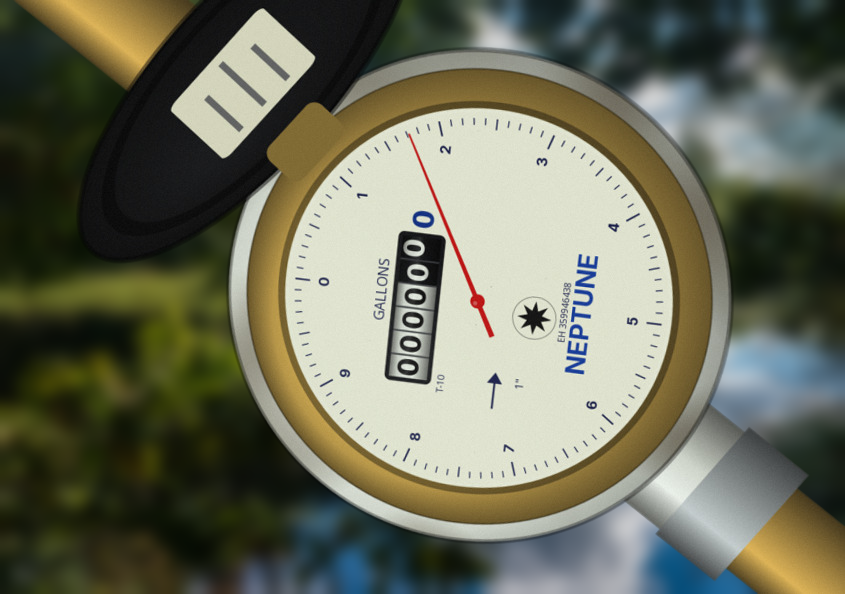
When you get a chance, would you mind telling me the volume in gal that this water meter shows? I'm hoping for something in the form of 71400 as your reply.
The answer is 1.7
